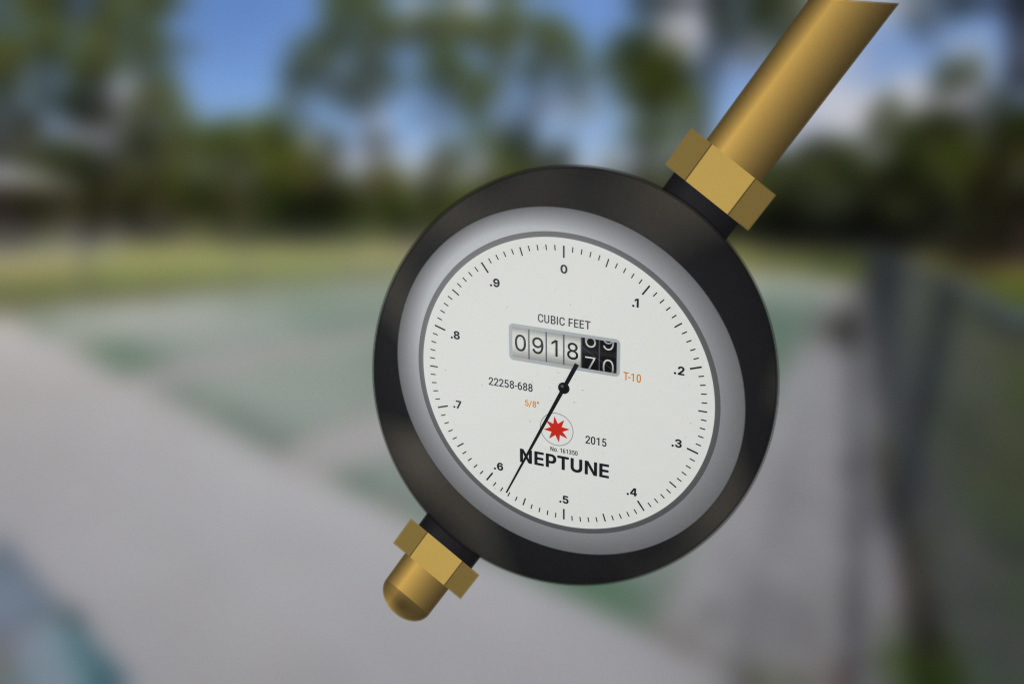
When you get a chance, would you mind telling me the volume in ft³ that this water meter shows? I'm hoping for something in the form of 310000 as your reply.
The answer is 91869.57
